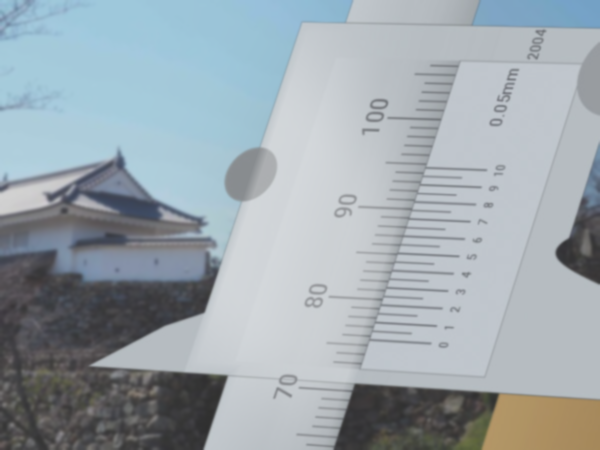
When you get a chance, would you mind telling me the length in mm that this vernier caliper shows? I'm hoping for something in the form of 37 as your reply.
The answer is 75.6
